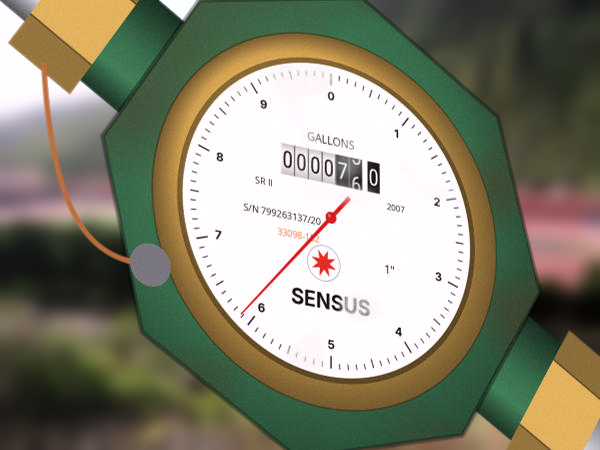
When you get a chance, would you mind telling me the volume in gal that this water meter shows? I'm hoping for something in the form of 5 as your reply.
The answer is 756.1
